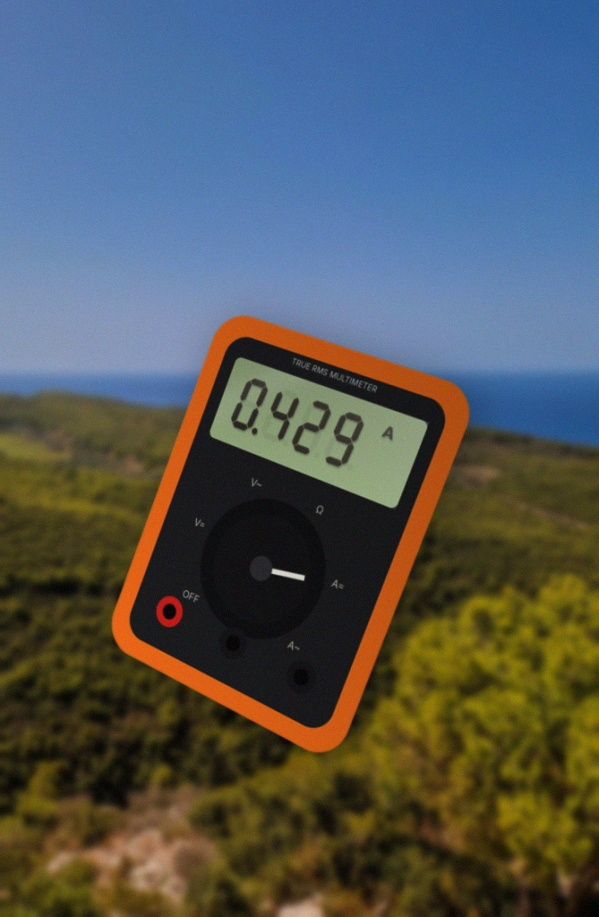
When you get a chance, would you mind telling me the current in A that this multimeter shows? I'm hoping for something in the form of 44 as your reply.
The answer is 0.429
